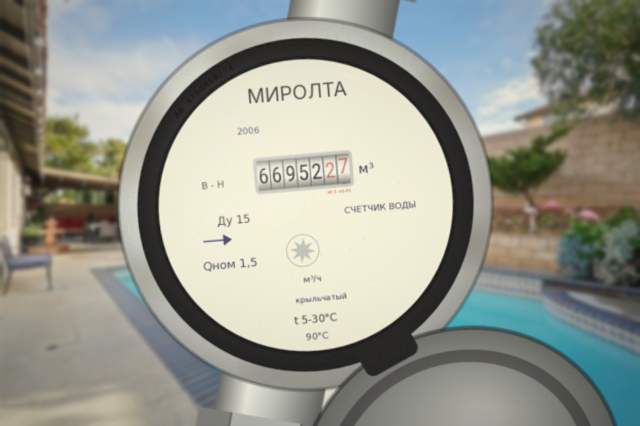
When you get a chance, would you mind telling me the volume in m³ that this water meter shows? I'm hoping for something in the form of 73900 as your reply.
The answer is 66952.27
